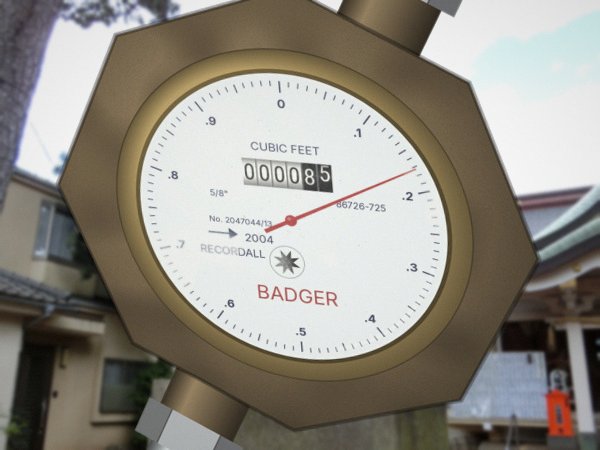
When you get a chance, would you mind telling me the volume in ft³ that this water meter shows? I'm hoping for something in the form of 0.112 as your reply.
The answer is 85.17
